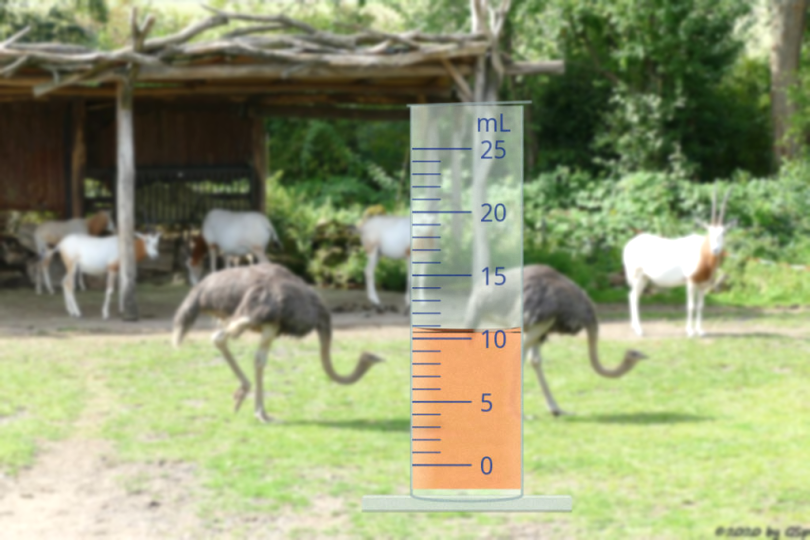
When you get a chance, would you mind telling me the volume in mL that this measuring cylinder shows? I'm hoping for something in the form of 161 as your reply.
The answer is 10.5
